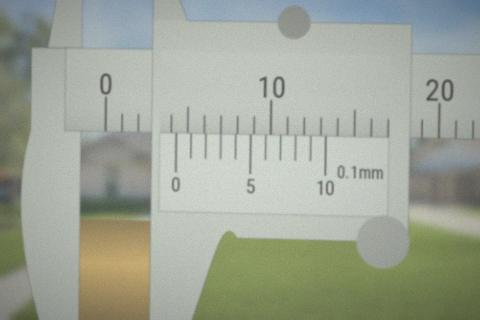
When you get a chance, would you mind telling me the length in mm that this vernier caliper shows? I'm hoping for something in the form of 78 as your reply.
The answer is 4.3
